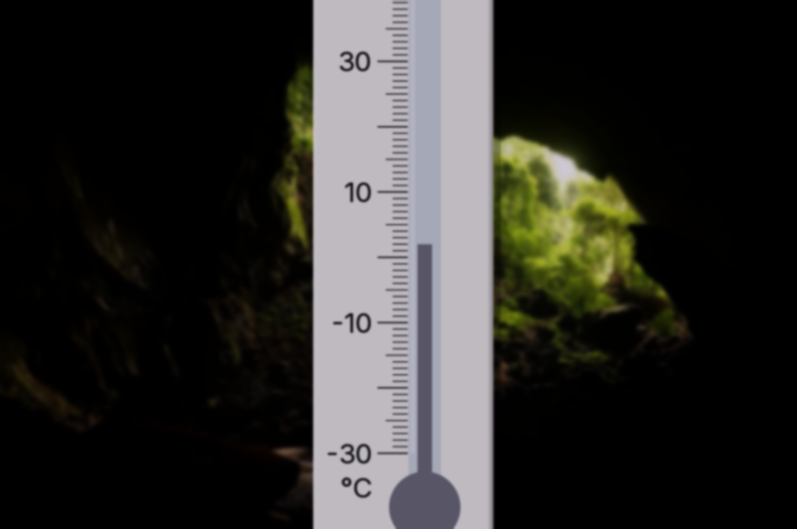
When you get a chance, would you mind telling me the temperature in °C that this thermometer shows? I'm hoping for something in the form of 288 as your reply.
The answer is 2
